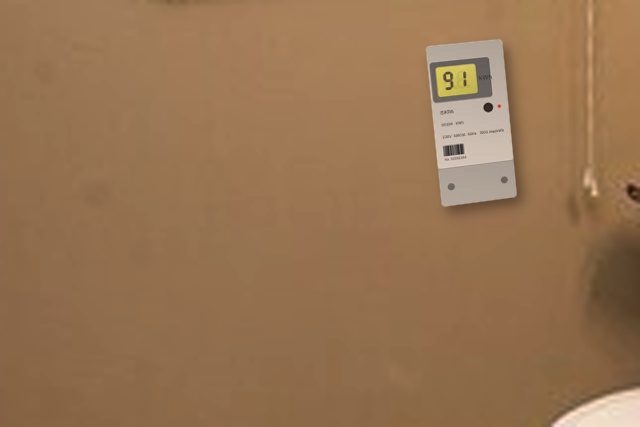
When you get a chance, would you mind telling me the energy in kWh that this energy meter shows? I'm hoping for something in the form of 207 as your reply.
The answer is 91
